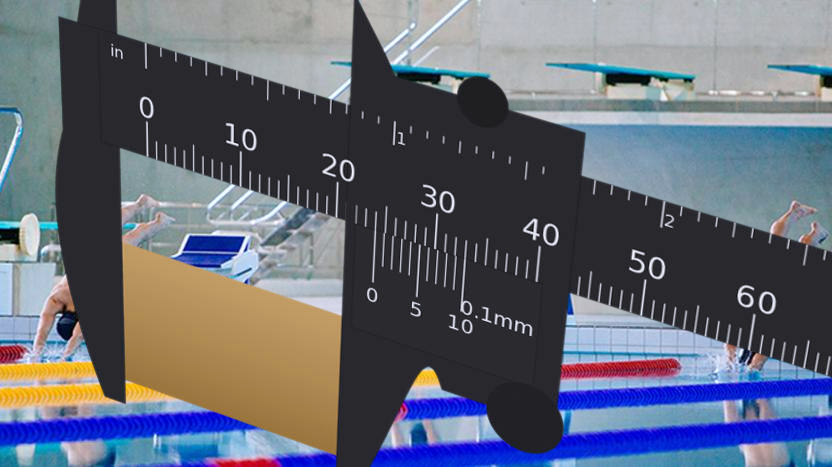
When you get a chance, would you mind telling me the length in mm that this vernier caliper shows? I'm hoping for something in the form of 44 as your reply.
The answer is 24.0
